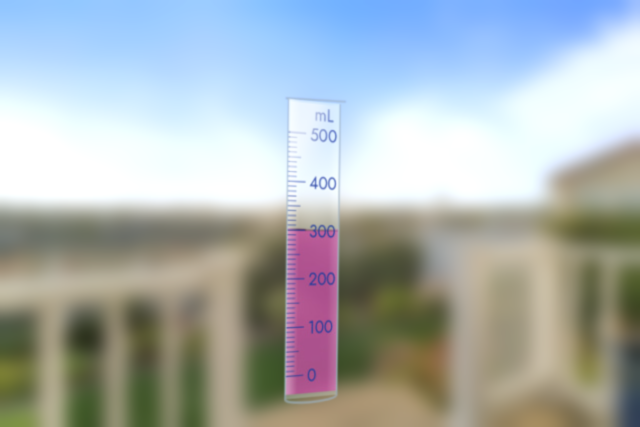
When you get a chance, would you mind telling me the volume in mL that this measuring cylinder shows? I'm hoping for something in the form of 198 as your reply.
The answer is 300
